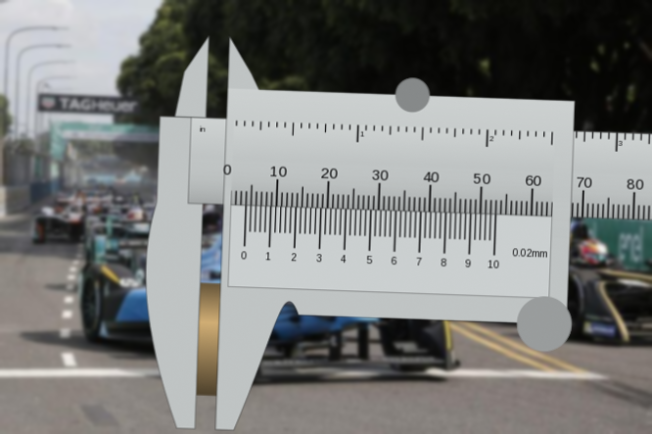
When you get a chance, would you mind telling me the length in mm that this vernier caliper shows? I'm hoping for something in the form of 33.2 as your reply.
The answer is 4.0
